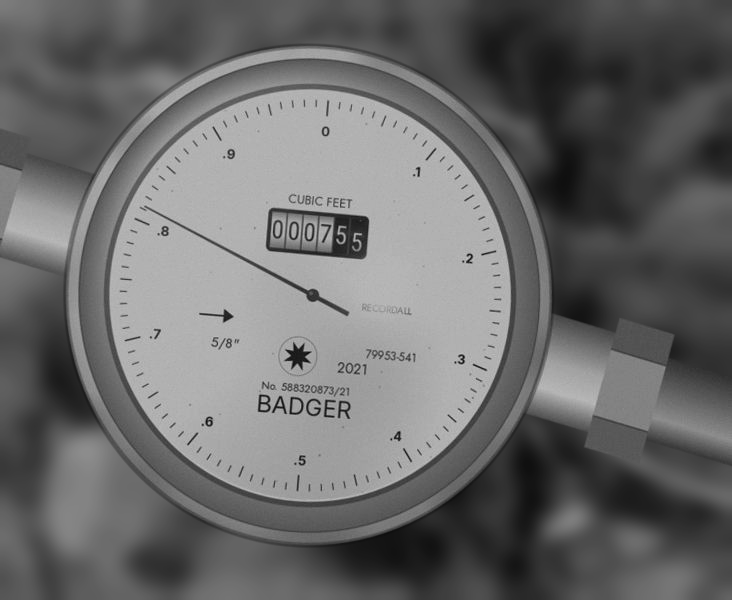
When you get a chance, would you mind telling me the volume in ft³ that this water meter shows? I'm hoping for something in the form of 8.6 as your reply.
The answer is 754.81
